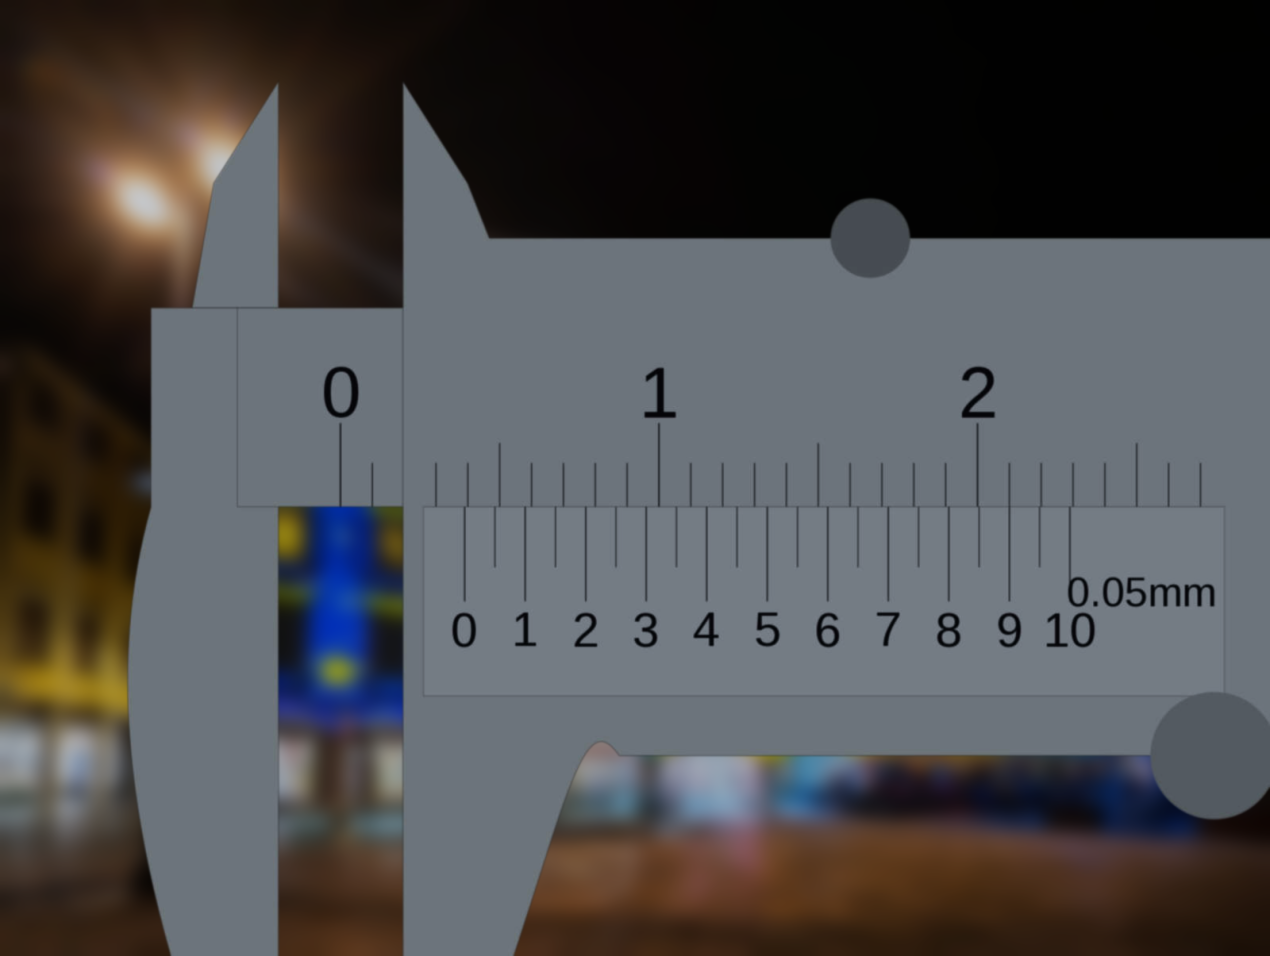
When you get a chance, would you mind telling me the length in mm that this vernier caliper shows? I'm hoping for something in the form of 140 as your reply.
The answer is 3.90
